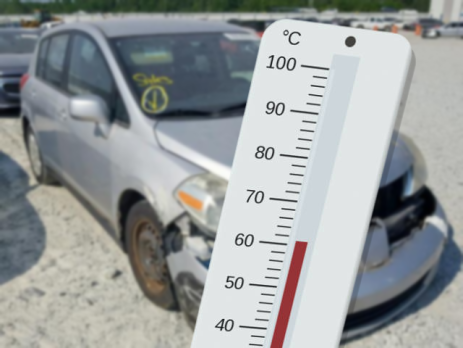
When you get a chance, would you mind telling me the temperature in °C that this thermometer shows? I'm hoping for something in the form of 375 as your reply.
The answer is 61
